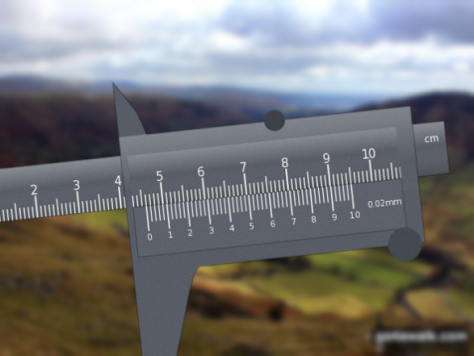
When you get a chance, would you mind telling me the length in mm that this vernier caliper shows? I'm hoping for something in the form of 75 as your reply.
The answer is 46.0
